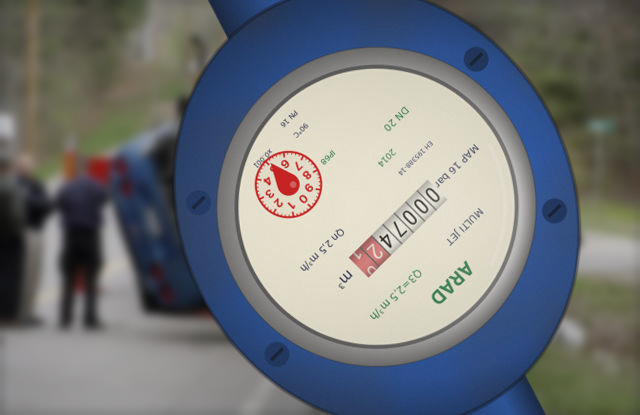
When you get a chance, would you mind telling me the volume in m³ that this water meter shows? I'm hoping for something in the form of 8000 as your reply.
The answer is 74.205
